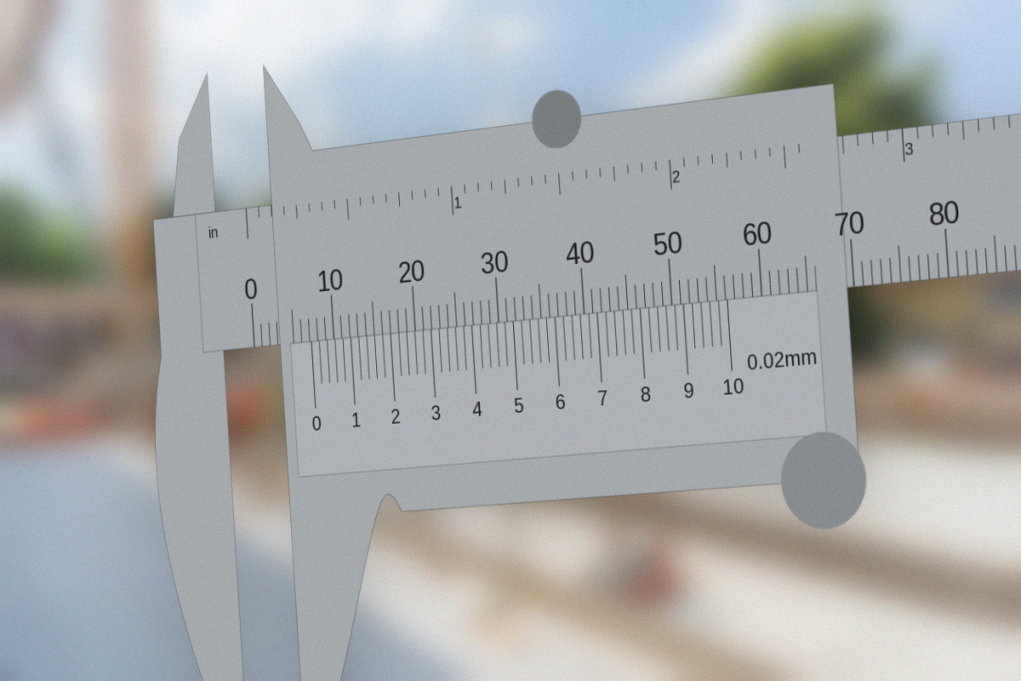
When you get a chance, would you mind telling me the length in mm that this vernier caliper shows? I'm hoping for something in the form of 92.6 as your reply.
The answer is 7.2
